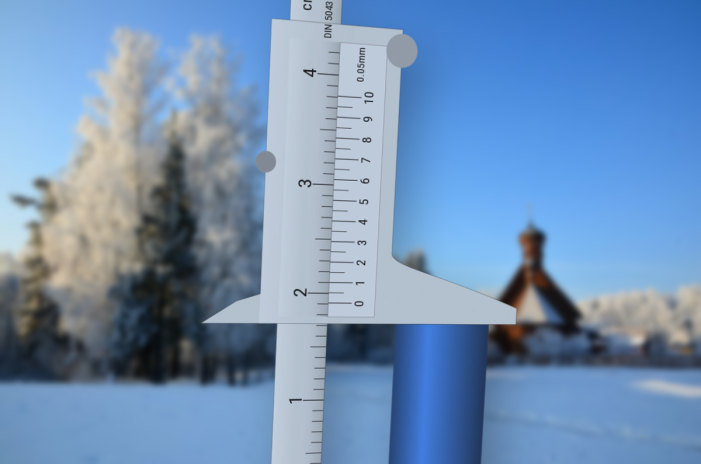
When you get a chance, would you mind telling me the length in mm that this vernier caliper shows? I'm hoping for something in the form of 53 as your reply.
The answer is 19.1
